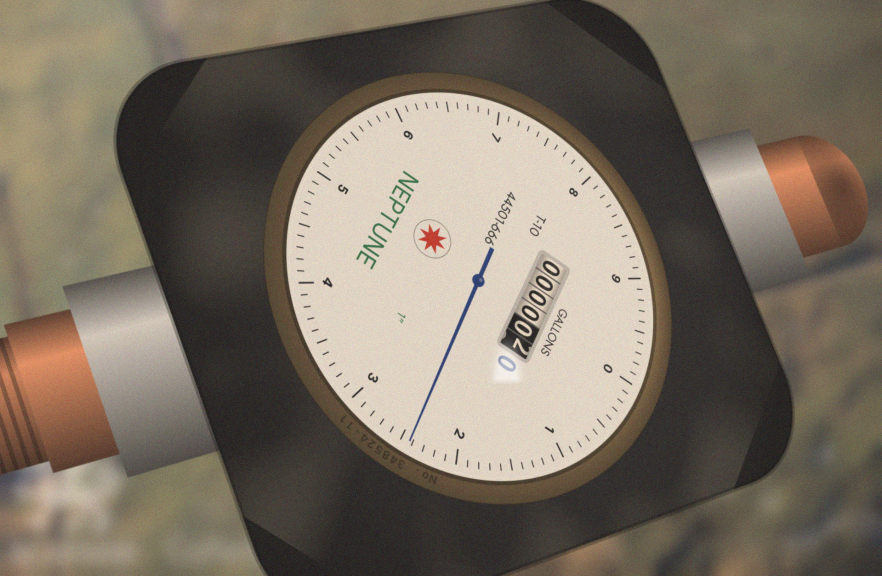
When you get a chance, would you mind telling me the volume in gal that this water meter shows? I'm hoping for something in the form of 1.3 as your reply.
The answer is 22.4
